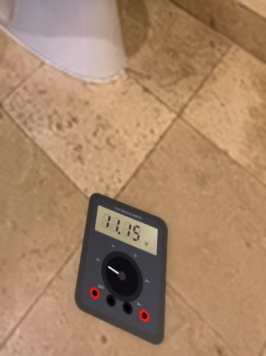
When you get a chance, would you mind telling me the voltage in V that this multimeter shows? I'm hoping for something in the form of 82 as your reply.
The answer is 11.15
